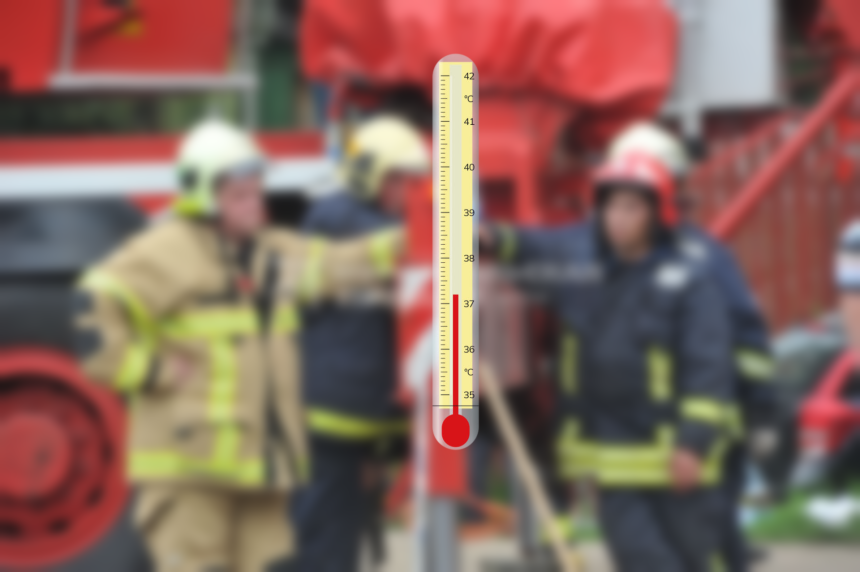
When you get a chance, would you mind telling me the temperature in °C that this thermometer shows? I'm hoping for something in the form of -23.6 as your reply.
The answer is 37.2
